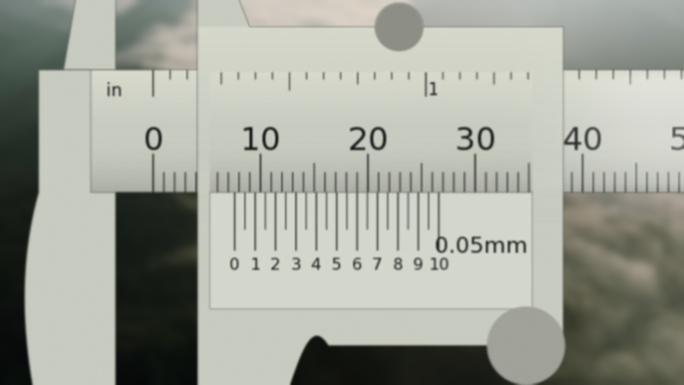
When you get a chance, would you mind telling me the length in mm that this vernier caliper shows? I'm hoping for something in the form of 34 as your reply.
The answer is 7.6
